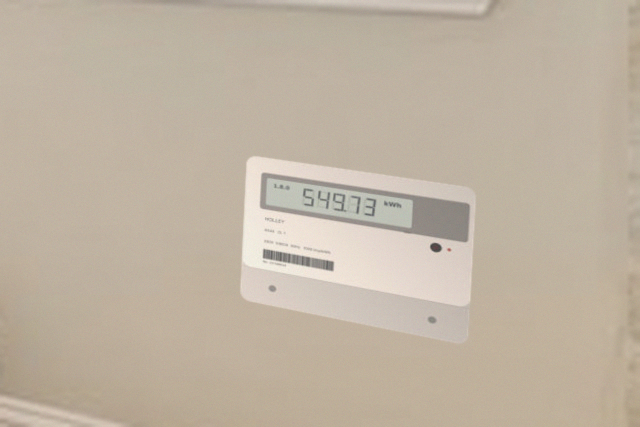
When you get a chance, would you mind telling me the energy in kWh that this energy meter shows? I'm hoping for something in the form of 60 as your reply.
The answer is 549.73
